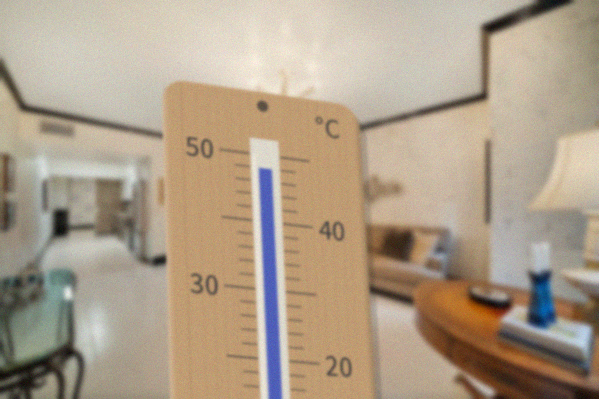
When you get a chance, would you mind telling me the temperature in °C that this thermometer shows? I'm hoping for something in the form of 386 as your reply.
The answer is 48
